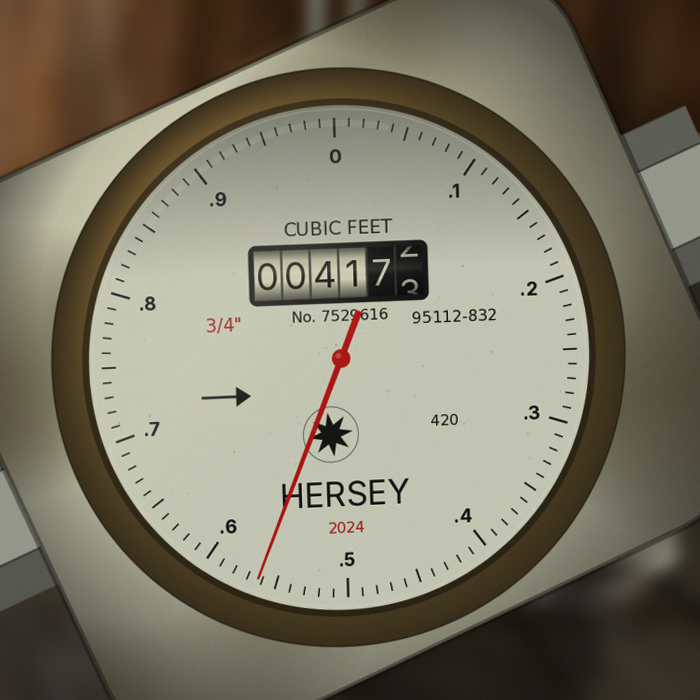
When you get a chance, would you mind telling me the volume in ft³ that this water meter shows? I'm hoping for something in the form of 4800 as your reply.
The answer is 4172.56
